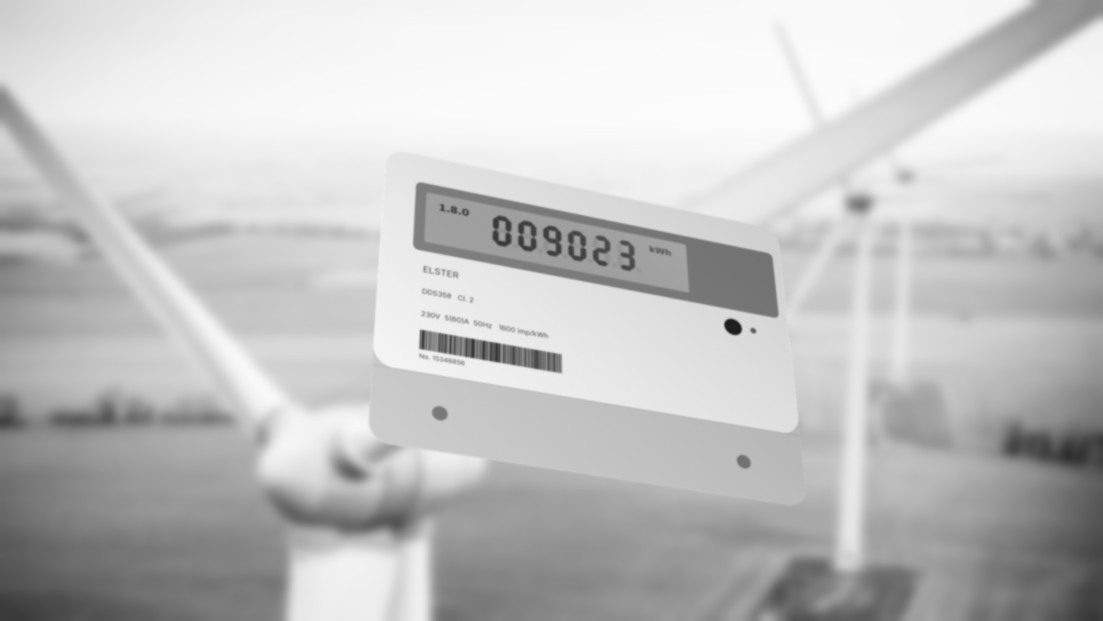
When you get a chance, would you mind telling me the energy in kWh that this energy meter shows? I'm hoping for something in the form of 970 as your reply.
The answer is 9023
